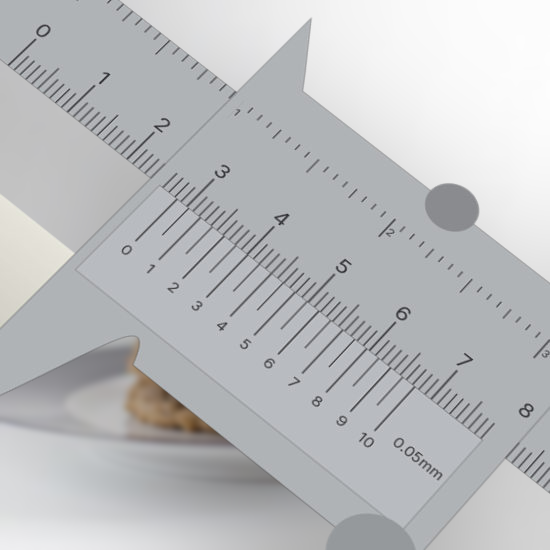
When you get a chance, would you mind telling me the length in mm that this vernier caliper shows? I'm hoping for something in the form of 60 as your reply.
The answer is 28.4
